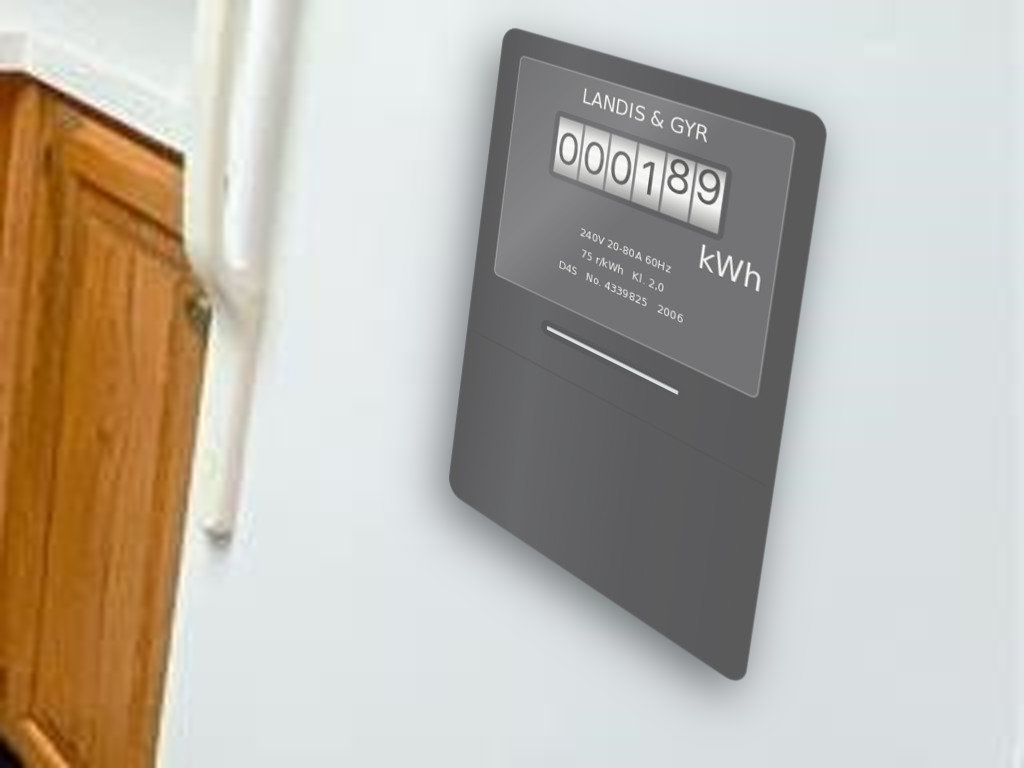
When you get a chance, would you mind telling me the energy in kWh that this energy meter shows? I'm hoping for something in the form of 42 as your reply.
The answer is 189
